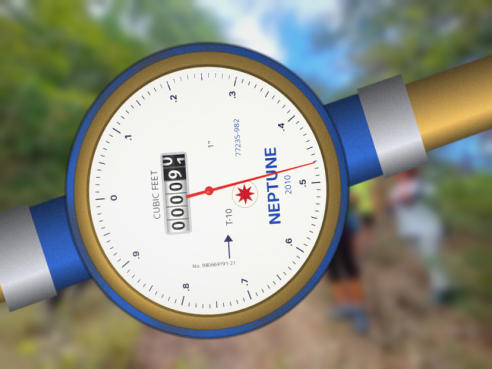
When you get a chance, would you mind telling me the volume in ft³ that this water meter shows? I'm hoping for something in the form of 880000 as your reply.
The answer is 90.47
